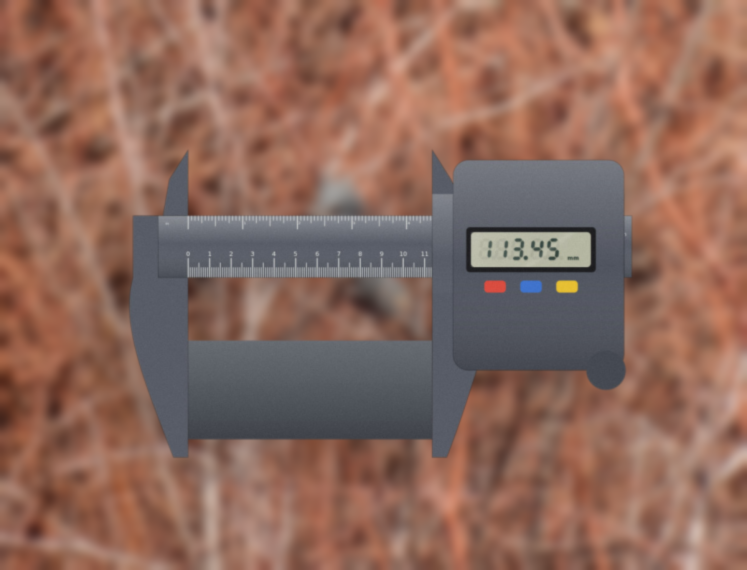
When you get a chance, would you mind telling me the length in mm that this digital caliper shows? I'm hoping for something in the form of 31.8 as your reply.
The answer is 113.45
